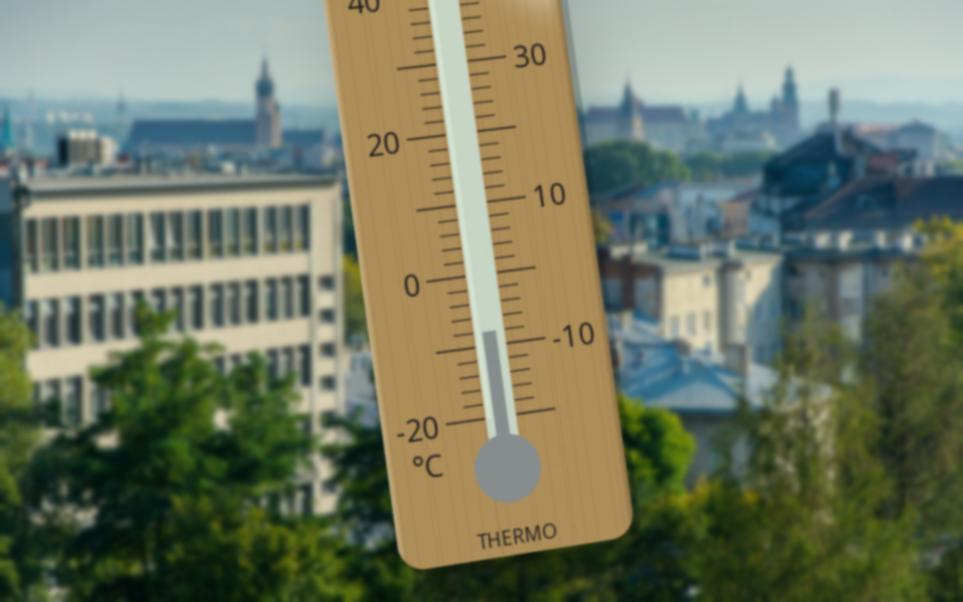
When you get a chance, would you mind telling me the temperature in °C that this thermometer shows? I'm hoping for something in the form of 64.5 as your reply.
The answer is -8
